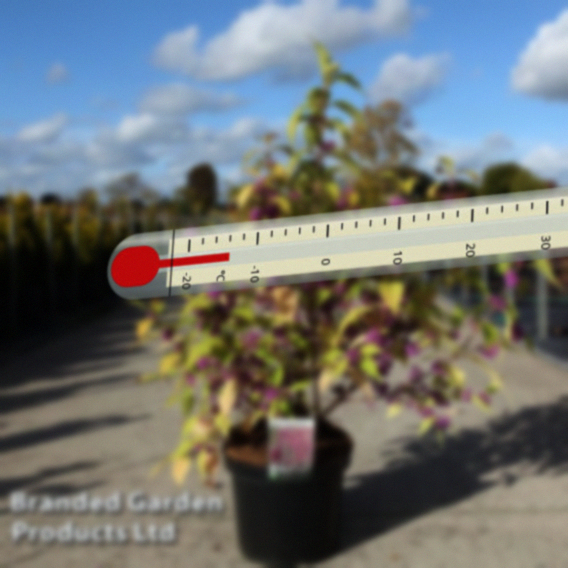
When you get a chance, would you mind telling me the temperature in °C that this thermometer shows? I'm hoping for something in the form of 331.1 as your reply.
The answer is -14
